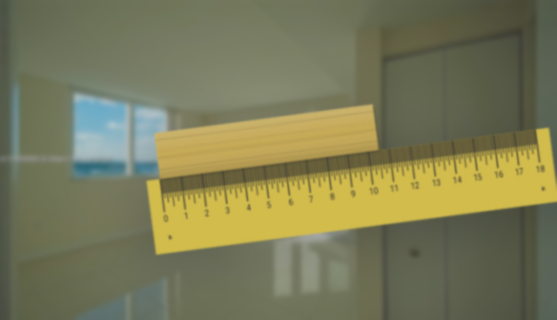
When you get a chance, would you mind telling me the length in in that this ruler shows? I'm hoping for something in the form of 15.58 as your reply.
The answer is 10.5
